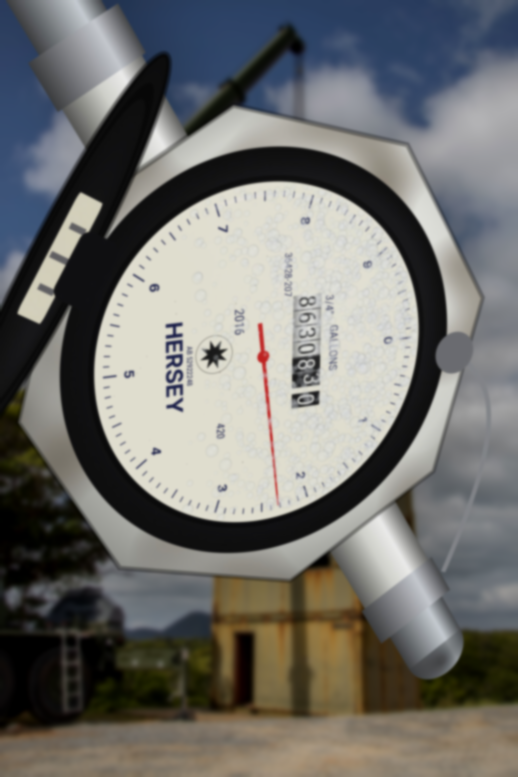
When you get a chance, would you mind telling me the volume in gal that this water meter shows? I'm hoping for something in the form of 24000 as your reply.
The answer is 8630832.3
